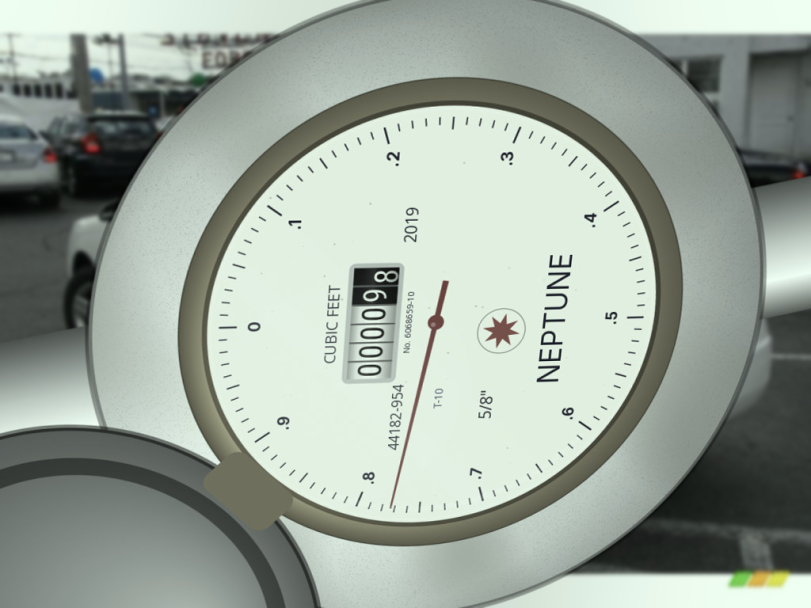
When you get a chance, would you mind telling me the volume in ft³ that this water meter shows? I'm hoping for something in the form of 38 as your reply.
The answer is 97.77
